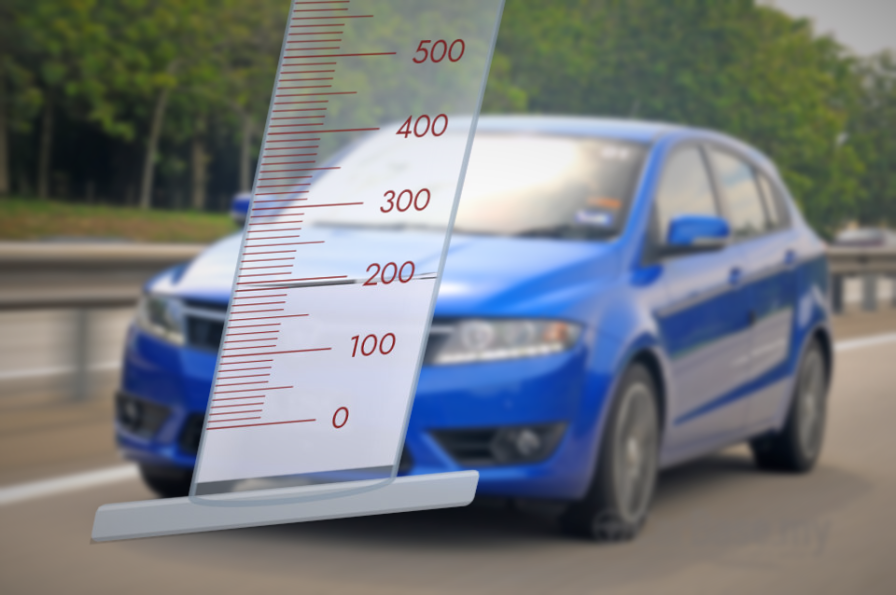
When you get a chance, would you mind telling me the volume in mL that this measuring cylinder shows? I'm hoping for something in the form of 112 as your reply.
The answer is 190
